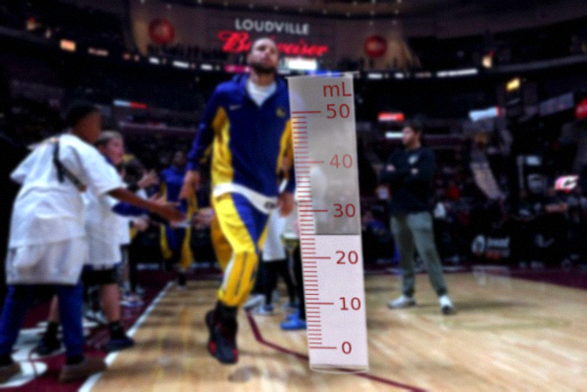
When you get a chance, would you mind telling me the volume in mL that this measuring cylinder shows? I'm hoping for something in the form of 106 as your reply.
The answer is 25
